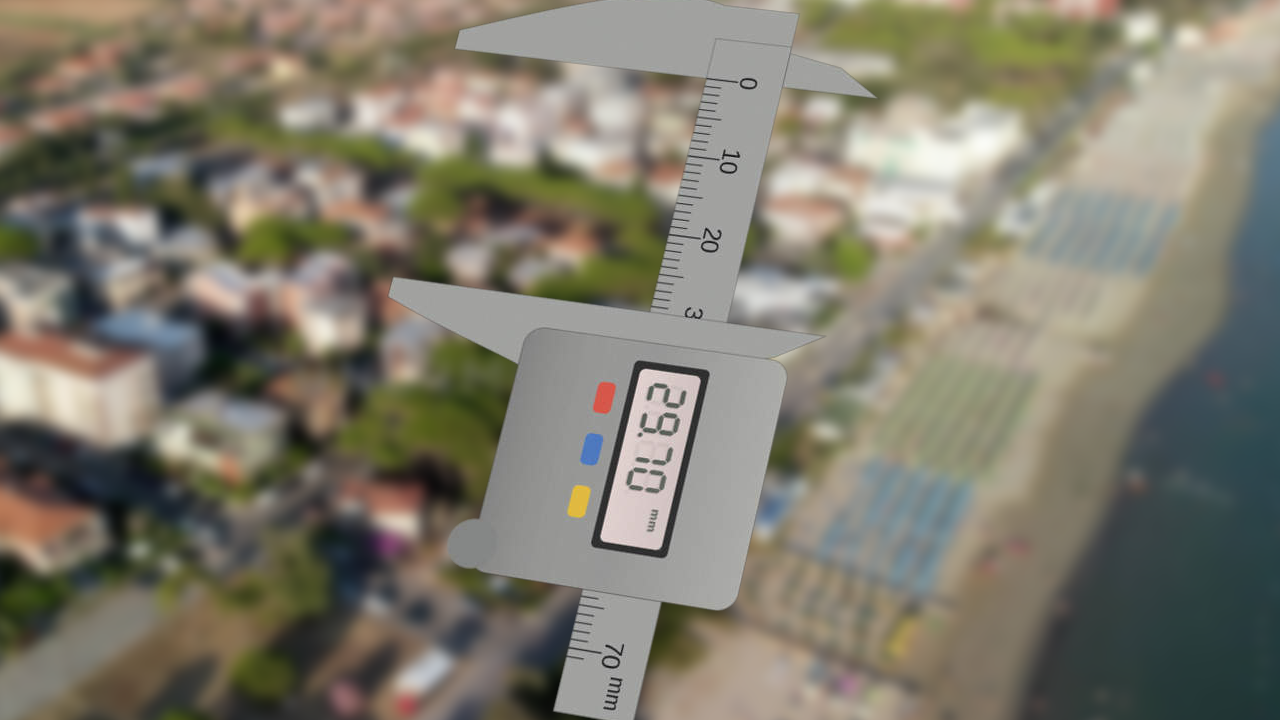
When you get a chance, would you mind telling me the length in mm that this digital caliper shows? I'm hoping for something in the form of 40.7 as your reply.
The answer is 29.70
